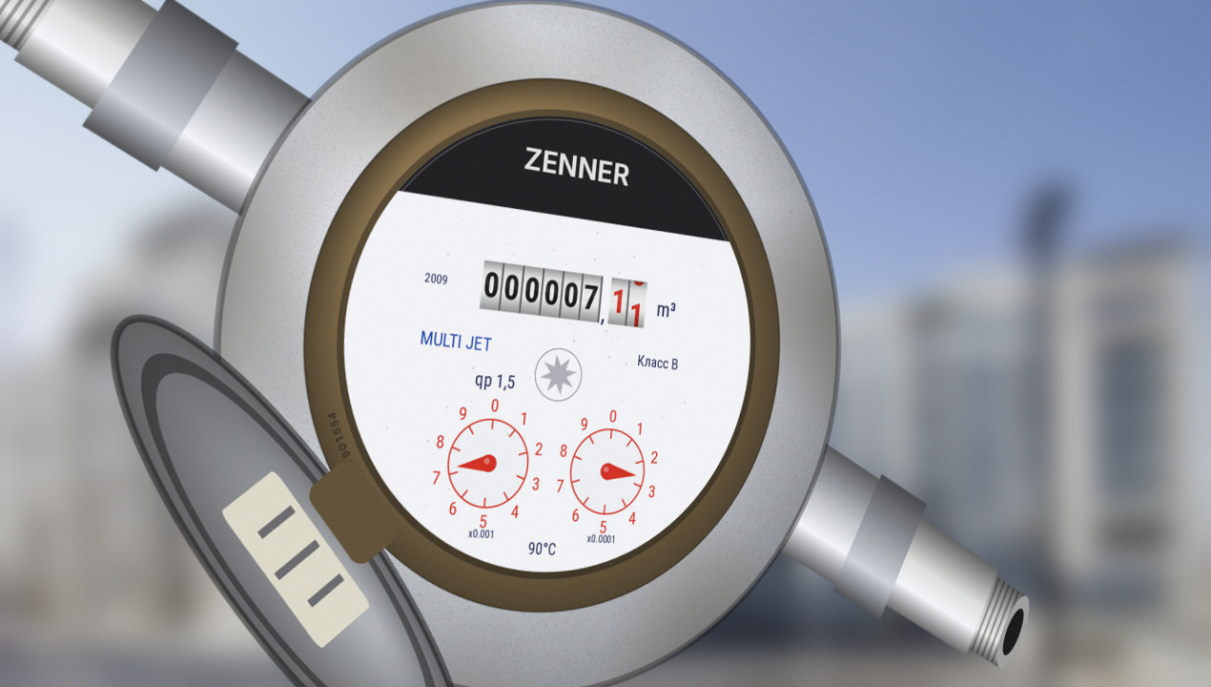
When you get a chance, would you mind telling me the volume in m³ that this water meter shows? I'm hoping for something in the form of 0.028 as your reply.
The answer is 7.1072
